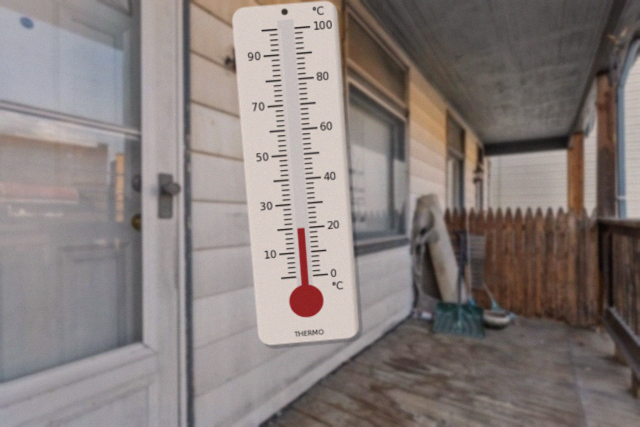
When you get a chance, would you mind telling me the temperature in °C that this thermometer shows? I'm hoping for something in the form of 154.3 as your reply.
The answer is 20
